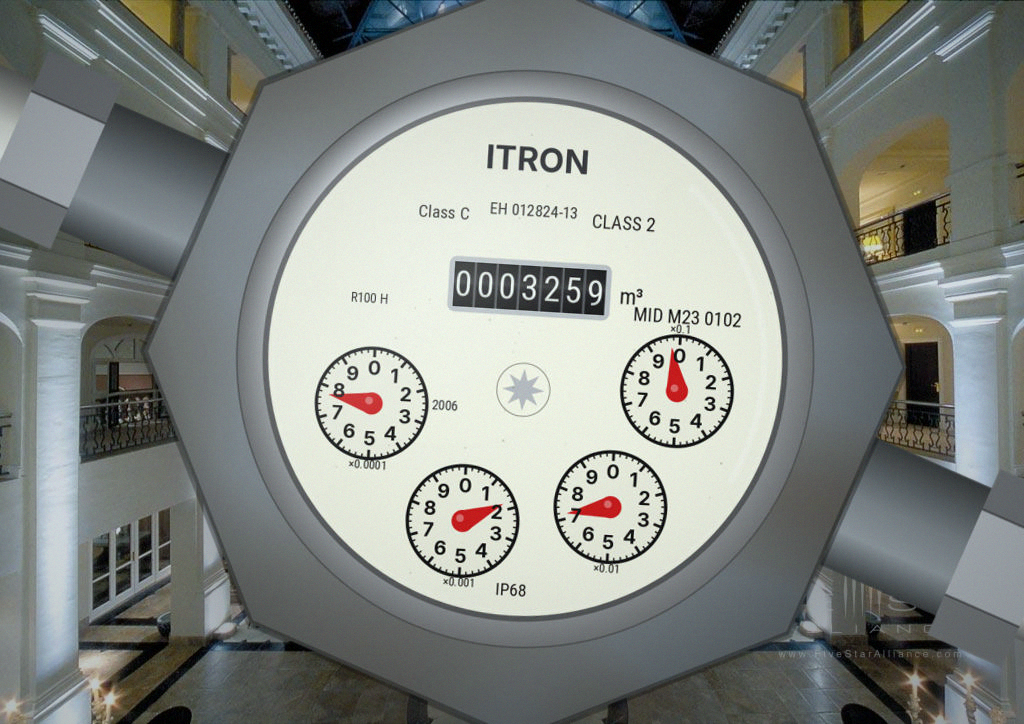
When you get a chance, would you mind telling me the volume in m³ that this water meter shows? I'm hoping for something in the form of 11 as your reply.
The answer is 3258.9717
